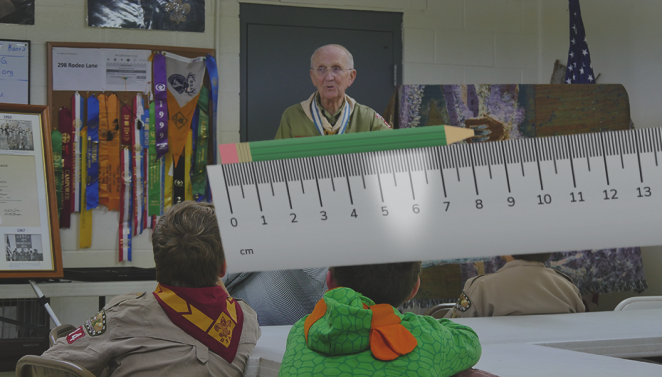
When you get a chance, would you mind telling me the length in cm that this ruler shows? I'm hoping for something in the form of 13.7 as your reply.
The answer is 8.5
